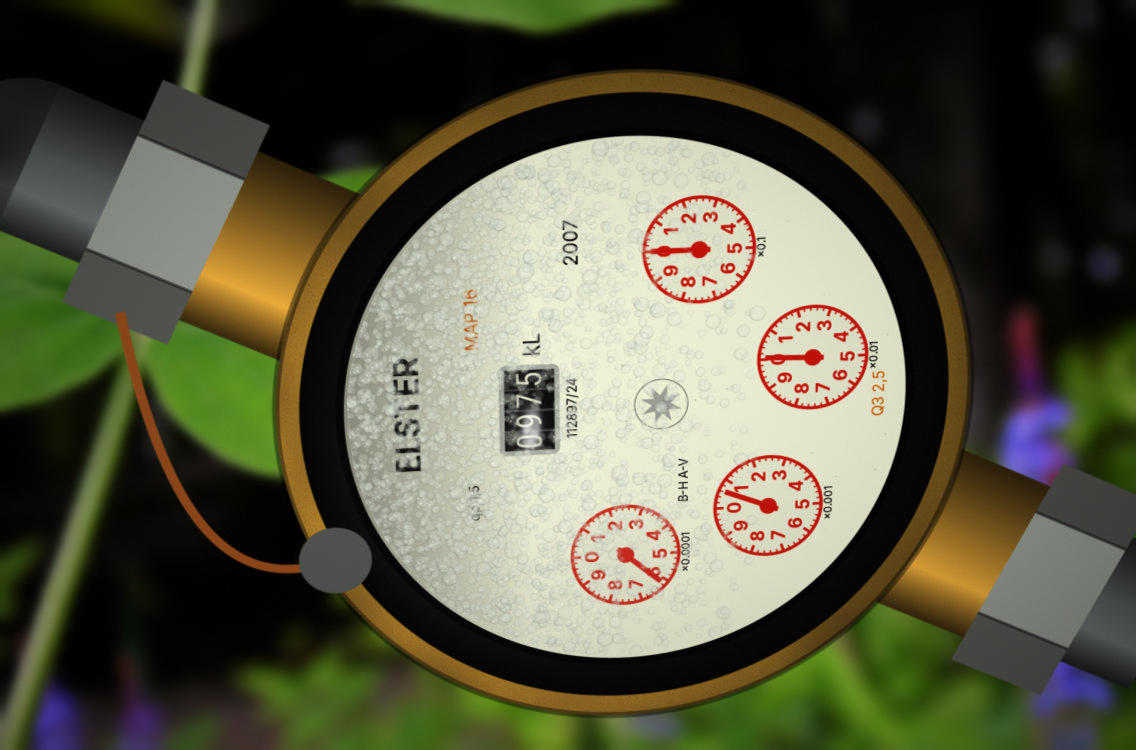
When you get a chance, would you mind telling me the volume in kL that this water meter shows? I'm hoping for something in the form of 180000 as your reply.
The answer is 975.0006
